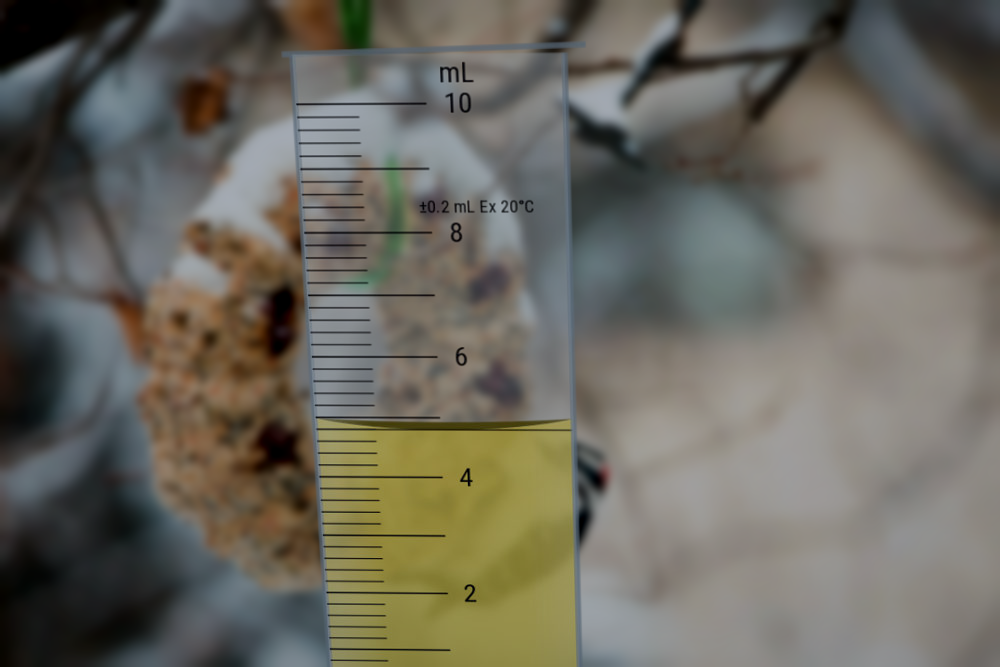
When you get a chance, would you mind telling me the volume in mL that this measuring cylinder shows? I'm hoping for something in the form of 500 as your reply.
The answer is 4.8
